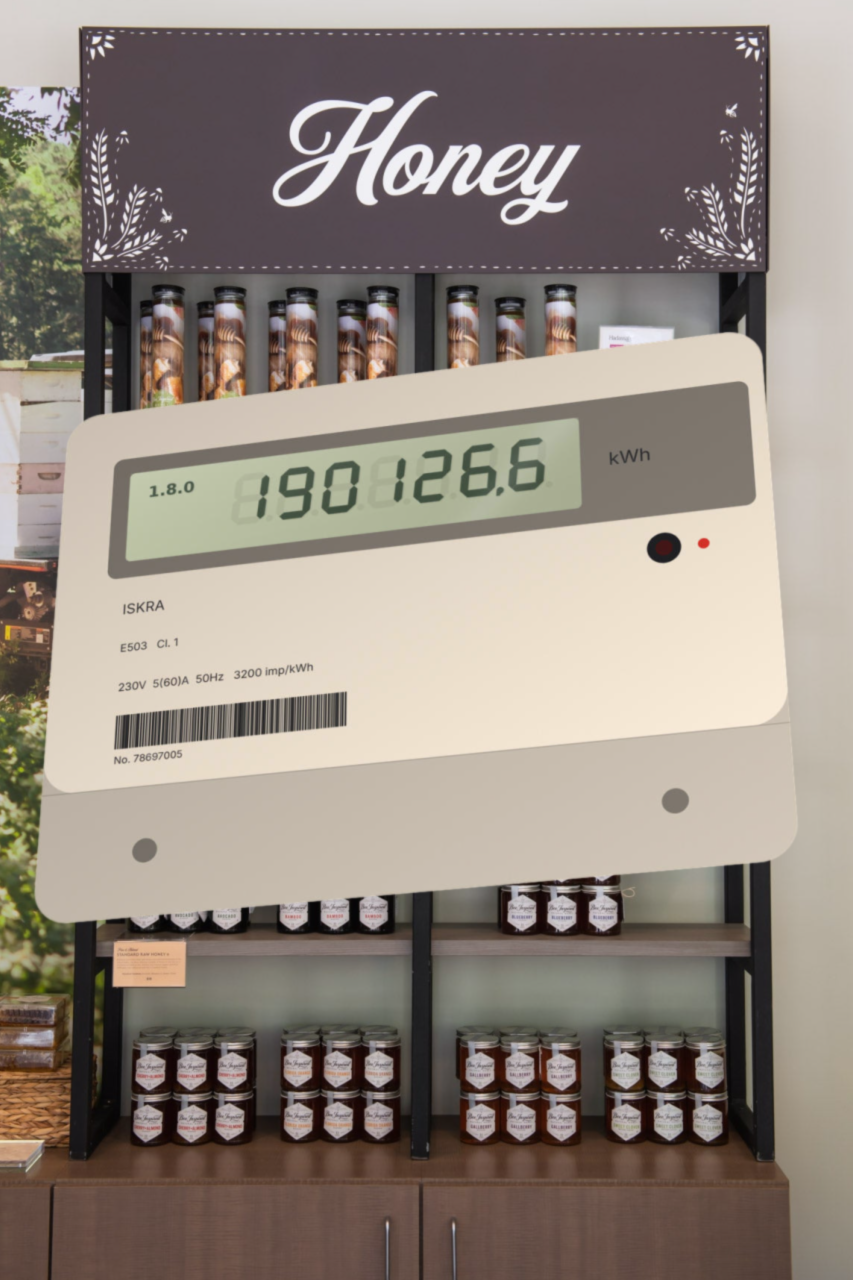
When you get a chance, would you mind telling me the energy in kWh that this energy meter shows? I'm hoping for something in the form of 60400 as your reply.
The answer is 190126.6
